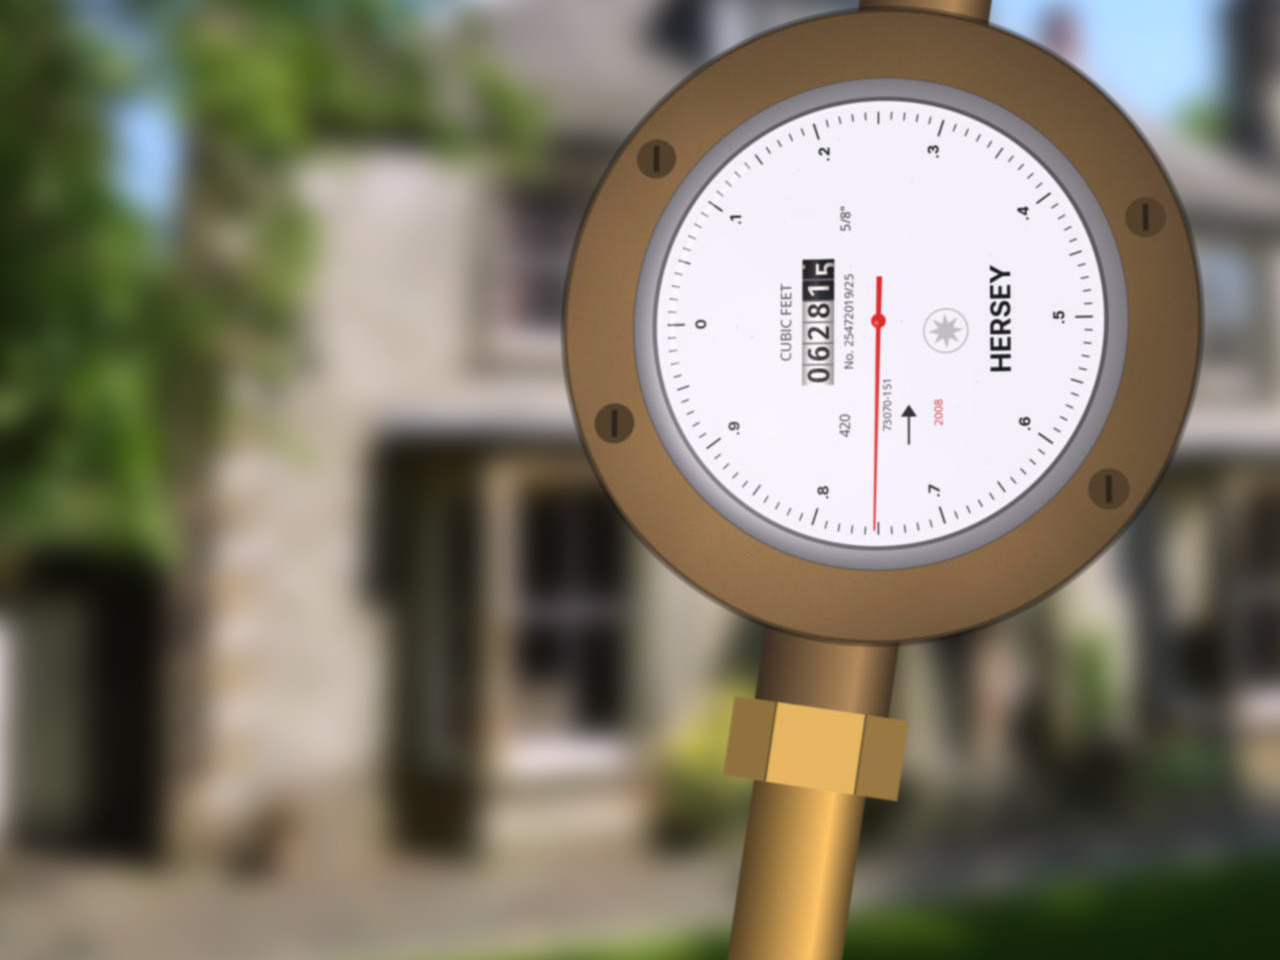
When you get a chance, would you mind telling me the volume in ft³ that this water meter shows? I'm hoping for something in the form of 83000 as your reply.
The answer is 62814.75
